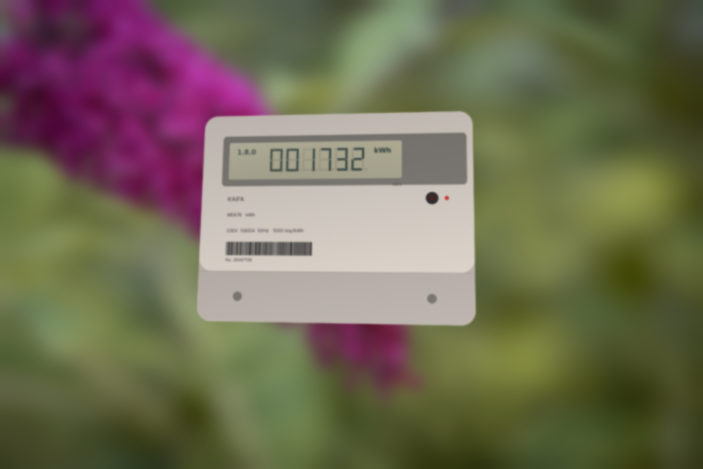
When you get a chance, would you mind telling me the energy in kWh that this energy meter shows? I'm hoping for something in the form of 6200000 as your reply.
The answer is 1732
